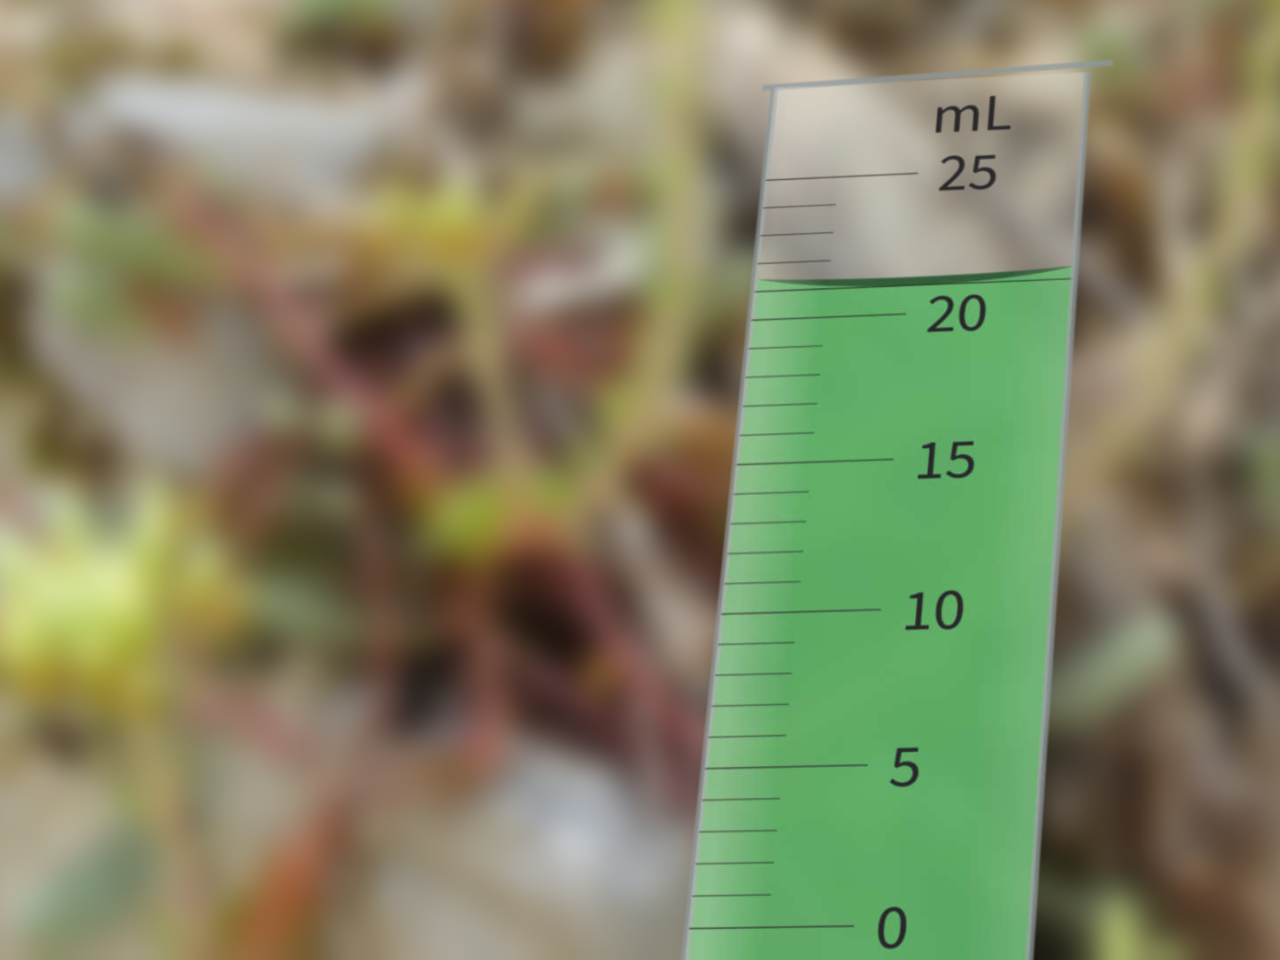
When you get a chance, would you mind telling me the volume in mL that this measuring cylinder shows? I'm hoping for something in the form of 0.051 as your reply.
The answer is 21
